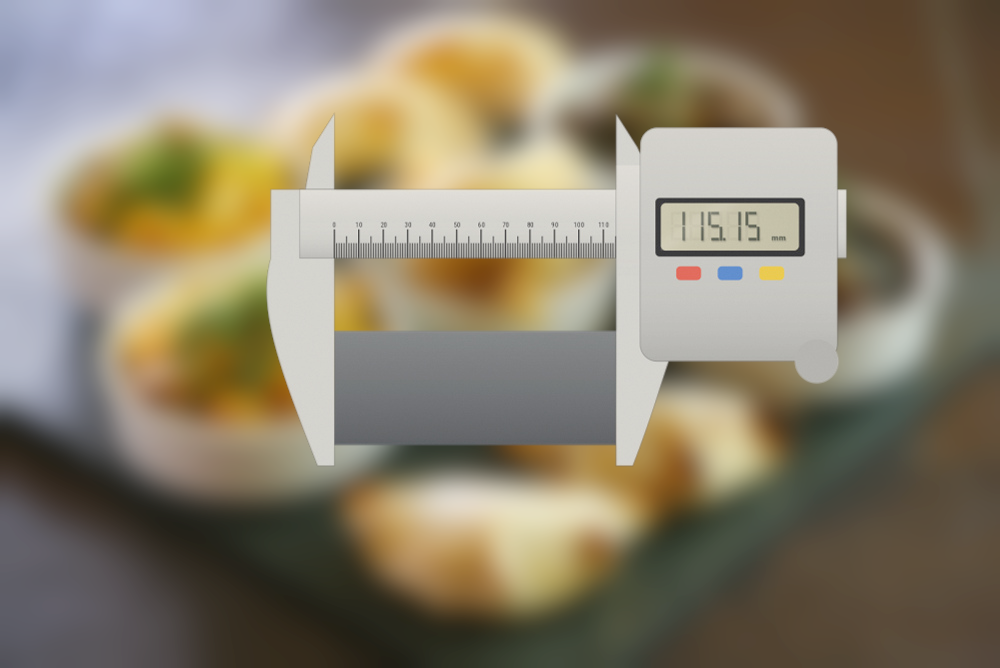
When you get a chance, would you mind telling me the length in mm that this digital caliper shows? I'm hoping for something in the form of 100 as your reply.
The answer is 115.15
